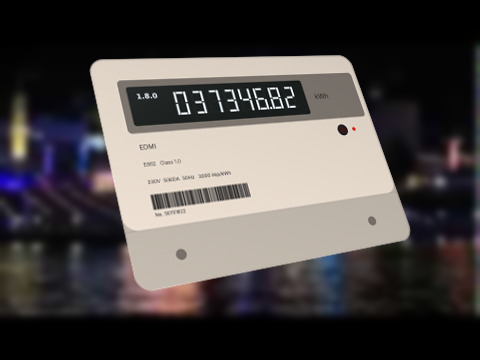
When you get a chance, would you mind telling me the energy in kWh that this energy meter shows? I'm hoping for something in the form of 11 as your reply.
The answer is 37346.82
